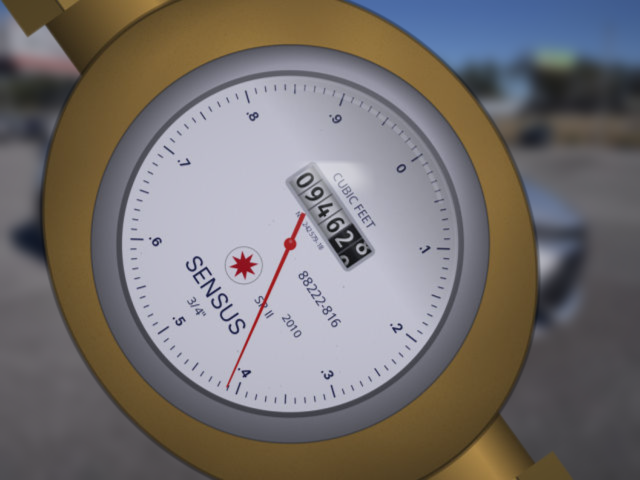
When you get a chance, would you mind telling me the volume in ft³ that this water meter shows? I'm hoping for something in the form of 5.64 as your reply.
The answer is 94628.41
